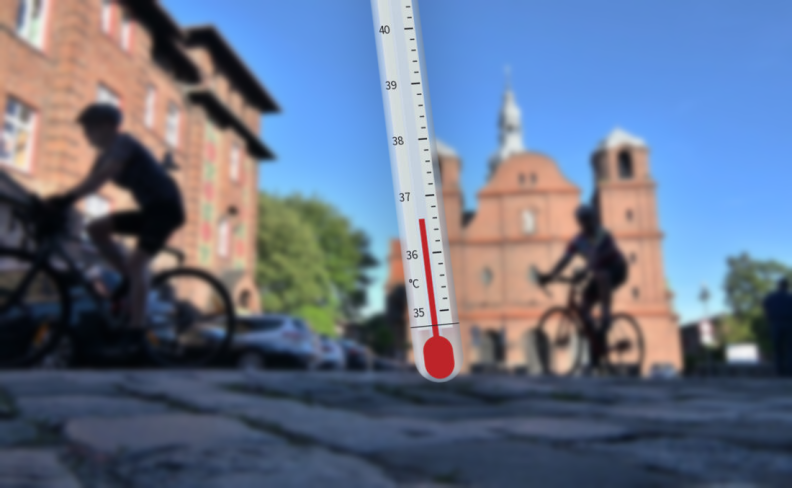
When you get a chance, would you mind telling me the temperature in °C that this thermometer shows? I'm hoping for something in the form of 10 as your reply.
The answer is 36.6
